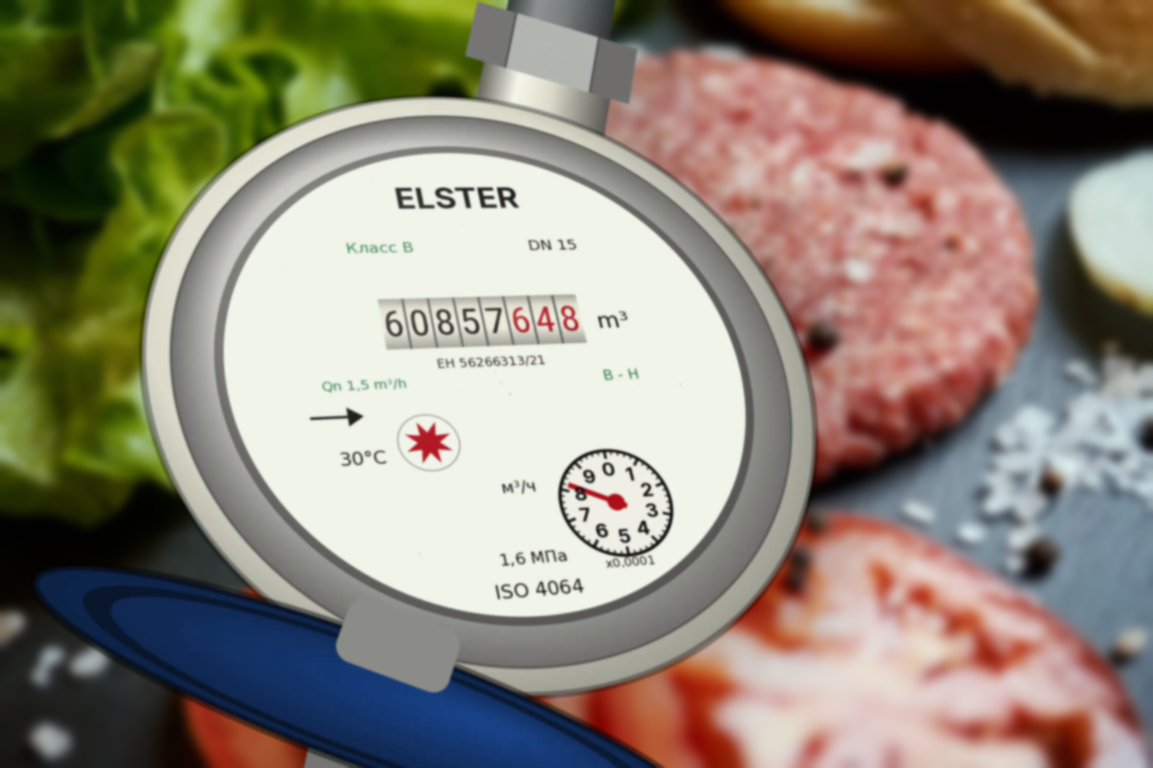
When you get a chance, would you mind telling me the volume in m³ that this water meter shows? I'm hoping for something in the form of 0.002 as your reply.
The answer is 60857.6488
